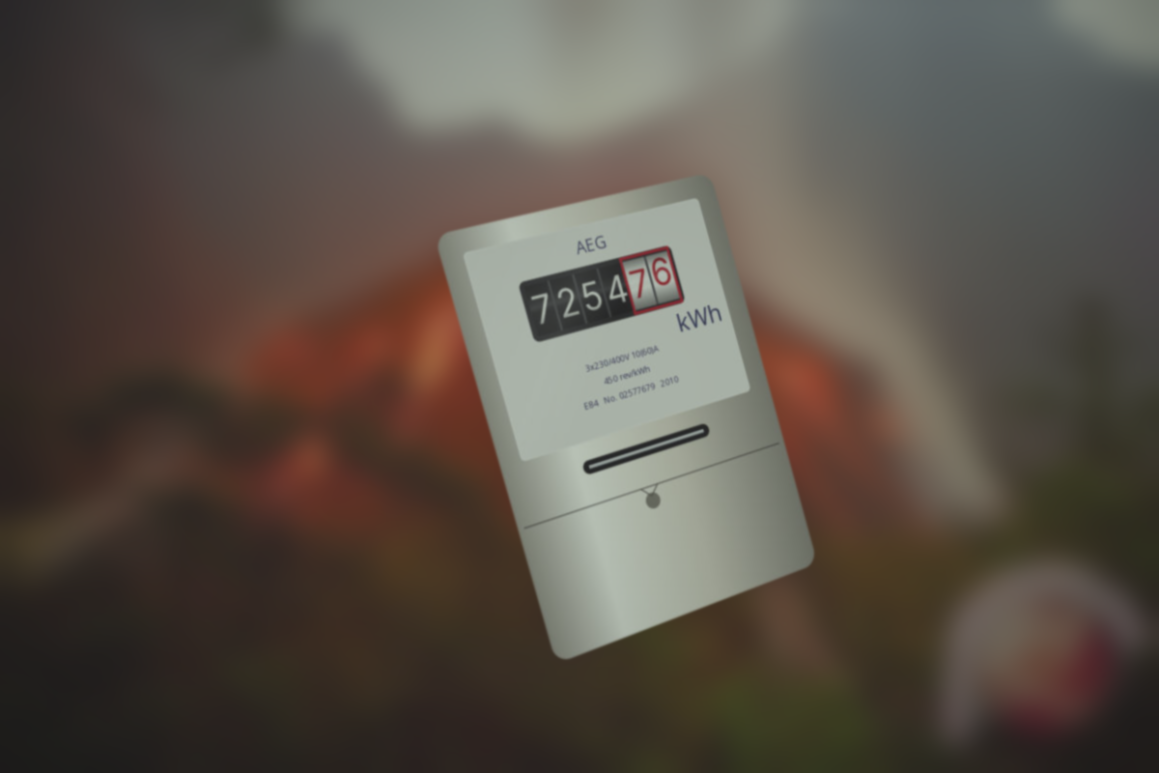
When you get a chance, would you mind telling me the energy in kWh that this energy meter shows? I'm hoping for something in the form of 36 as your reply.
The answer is 7254.76
